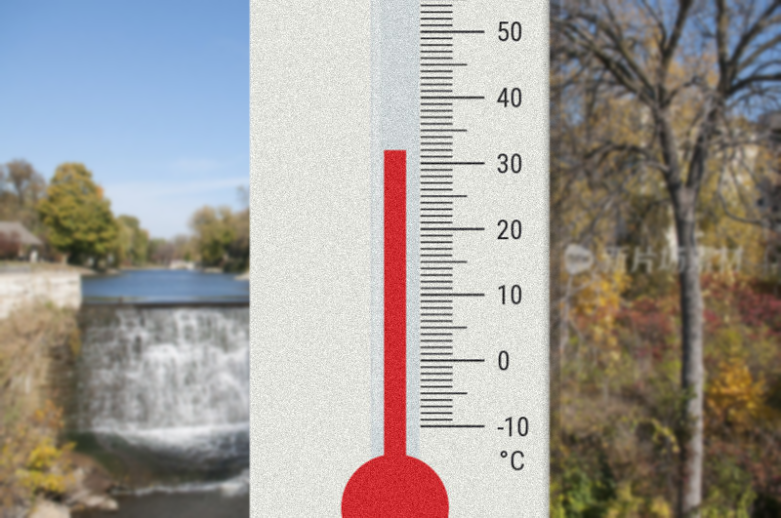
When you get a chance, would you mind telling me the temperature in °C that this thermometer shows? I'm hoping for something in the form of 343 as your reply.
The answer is 32
